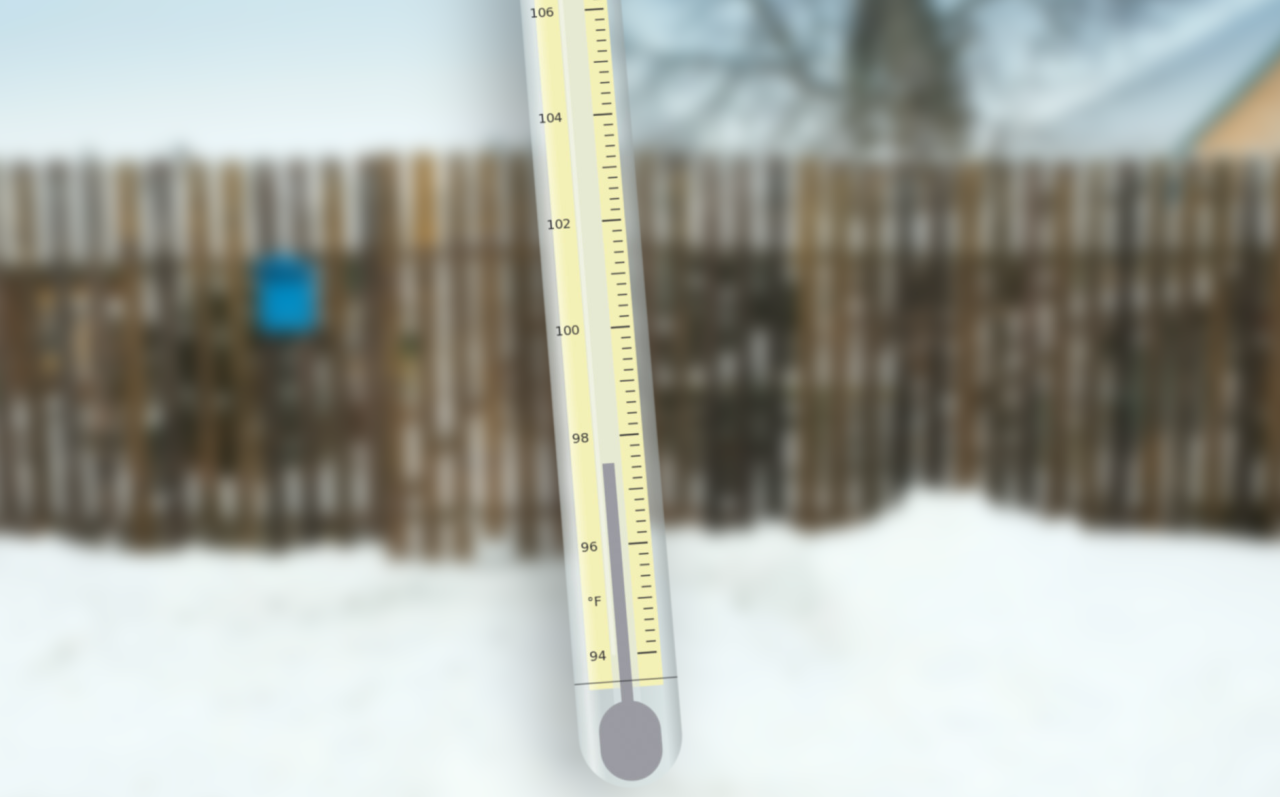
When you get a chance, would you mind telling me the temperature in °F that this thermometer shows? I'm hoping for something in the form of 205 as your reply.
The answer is 97.5
